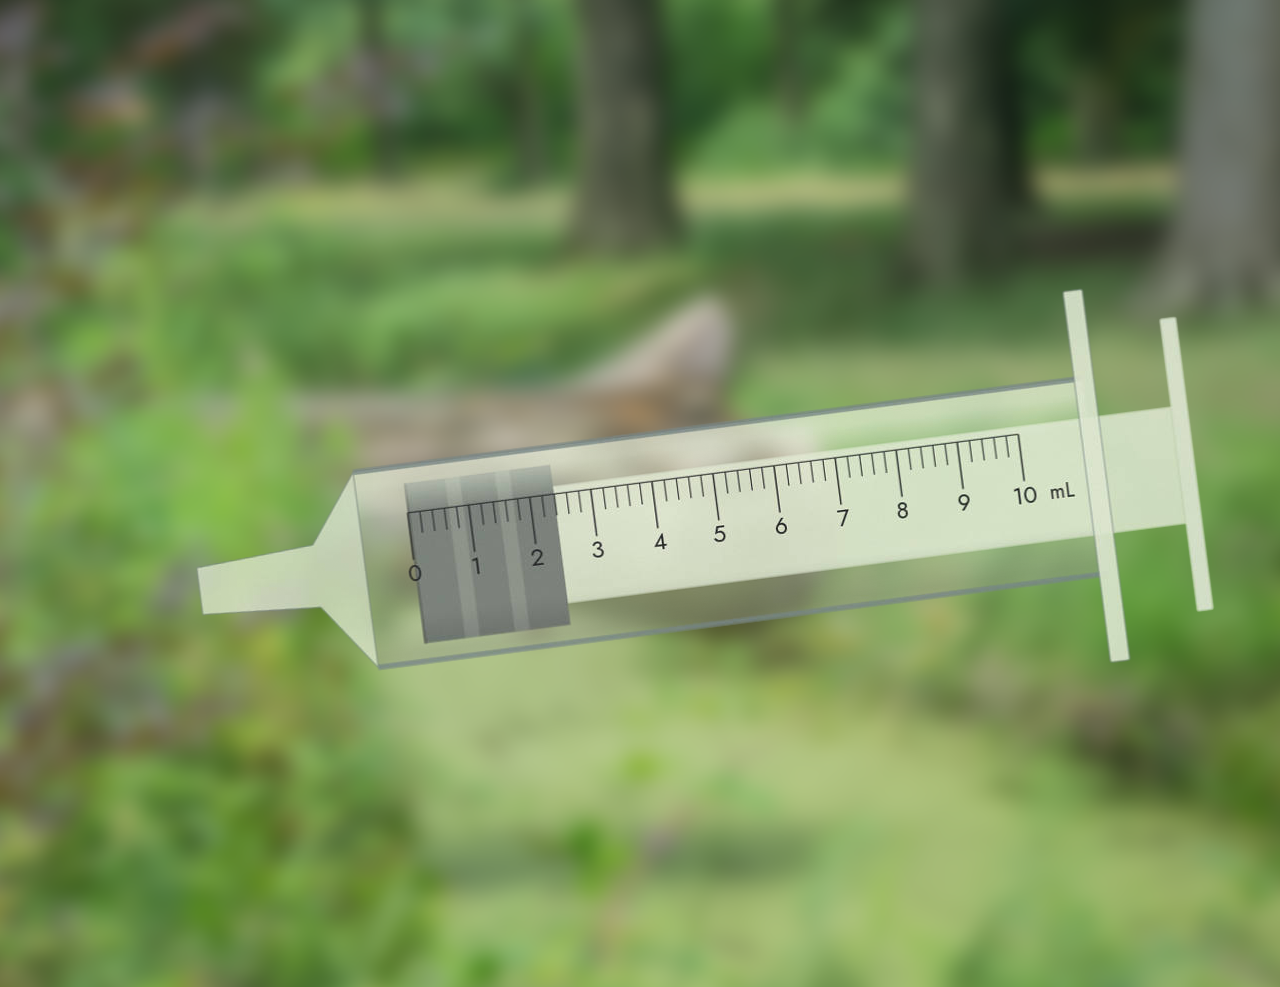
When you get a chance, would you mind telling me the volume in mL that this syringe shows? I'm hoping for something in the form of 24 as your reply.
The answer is 0
